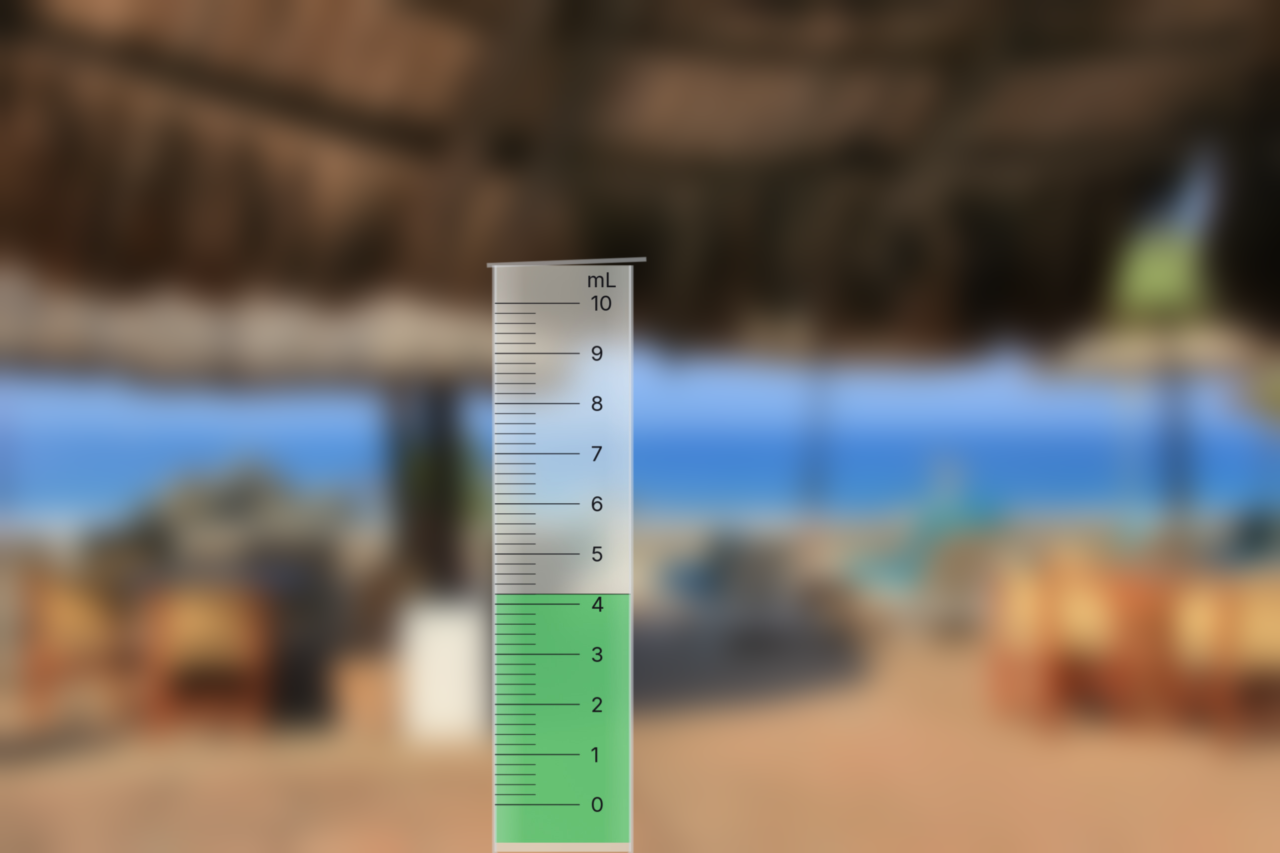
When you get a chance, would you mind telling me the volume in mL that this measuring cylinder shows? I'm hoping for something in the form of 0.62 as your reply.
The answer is 4.2
